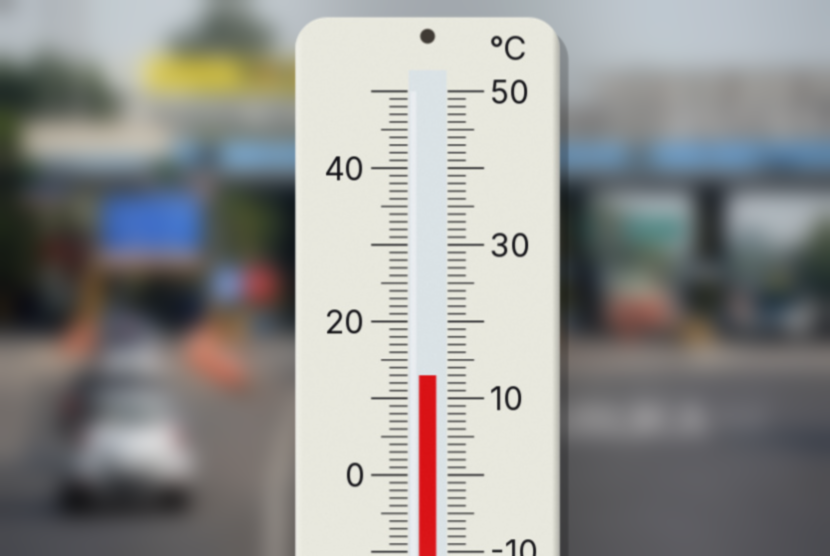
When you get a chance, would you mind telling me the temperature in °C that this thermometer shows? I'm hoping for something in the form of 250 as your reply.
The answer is 13
